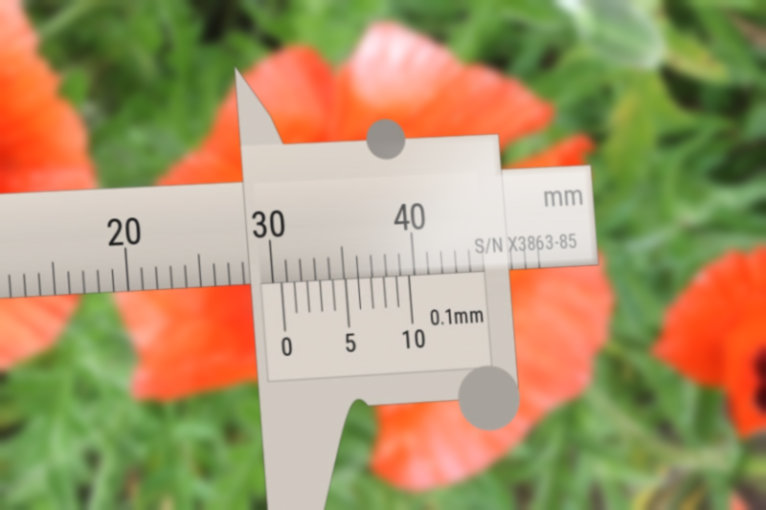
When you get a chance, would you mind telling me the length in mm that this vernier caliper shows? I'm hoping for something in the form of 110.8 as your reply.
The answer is 30.6
